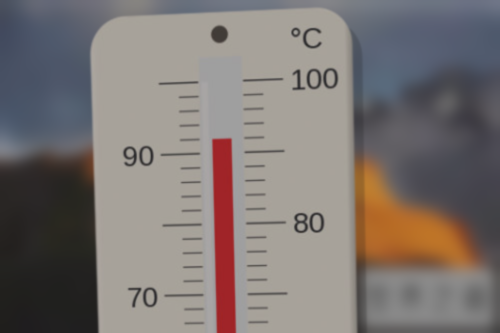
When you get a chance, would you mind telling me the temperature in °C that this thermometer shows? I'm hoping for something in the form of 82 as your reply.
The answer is 92
